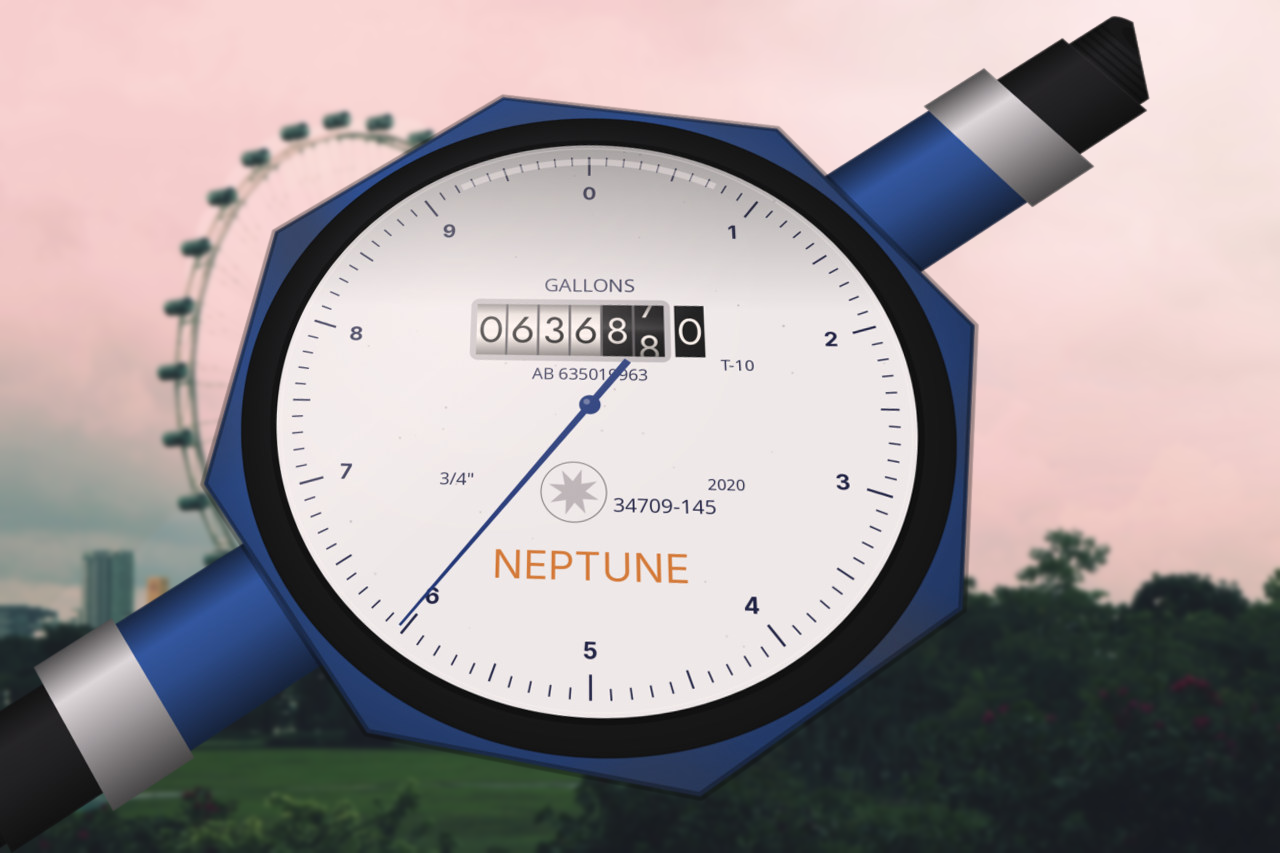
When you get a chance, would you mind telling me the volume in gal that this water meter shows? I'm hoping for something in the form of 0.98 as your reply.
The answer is 636876.0
